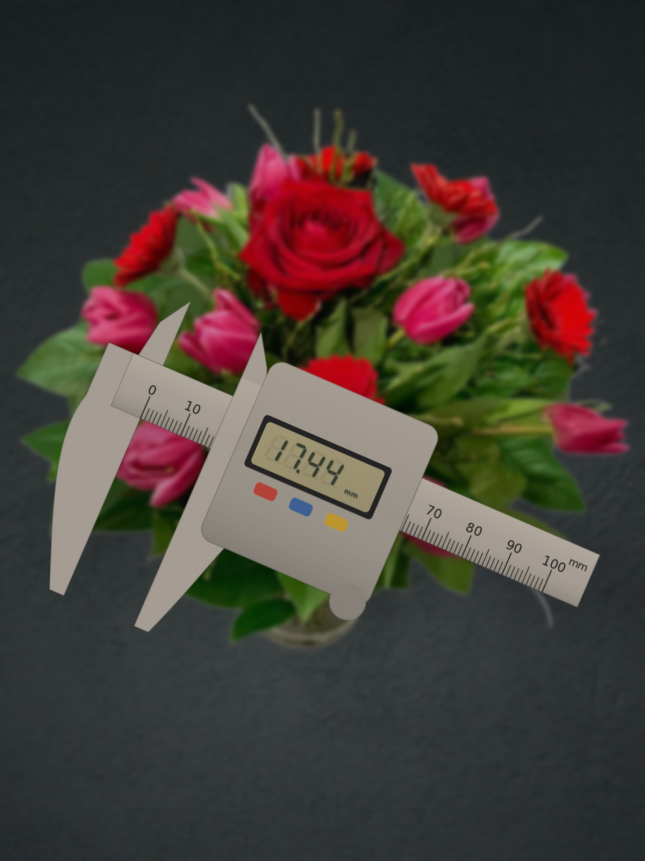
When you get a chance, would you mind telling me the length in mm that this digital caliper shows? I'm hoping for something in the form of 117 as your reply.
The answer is 17.44
